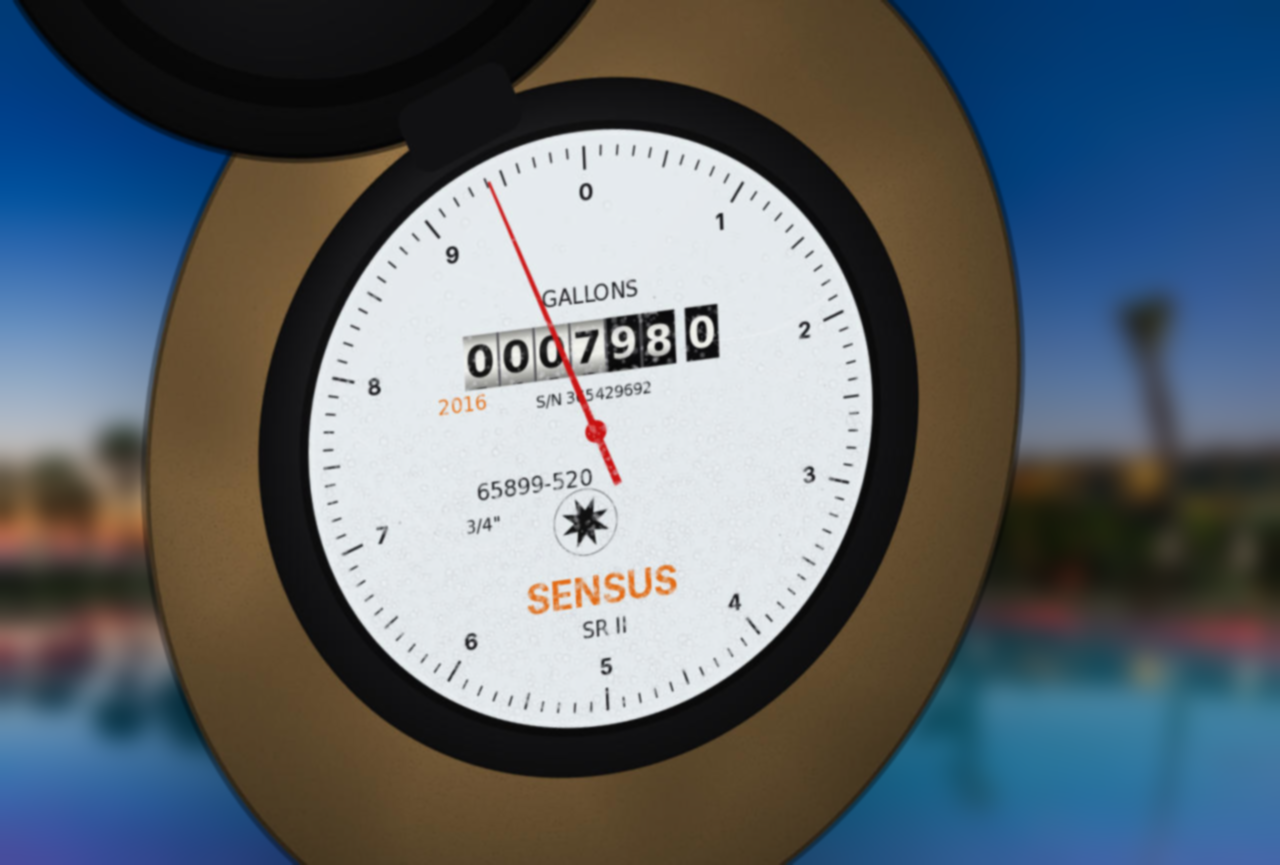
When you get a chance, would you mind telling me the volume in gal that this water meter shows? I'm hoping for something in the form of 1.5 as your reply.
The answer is 7979.4
